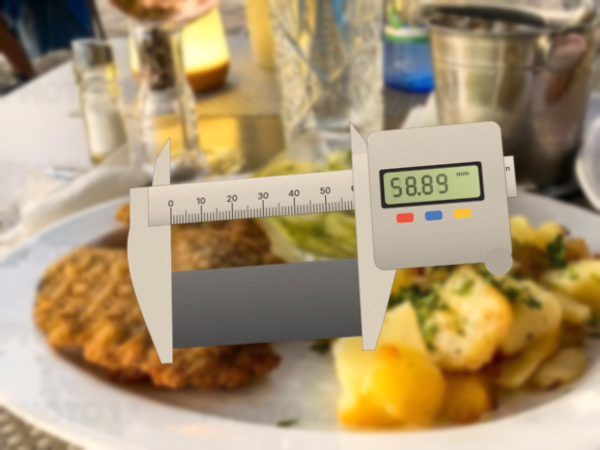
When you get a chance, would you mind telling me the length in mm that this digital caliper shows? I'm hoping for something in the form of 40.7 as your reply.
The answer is 58.89
